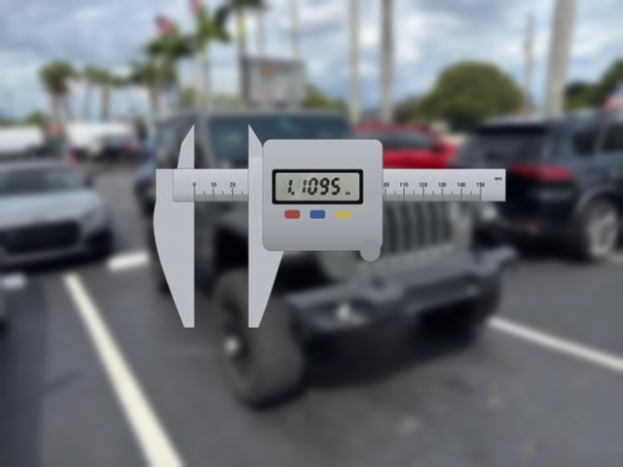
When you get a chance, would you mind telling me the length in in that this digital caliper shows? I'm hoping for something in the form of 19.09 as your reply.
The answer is 1.1095
